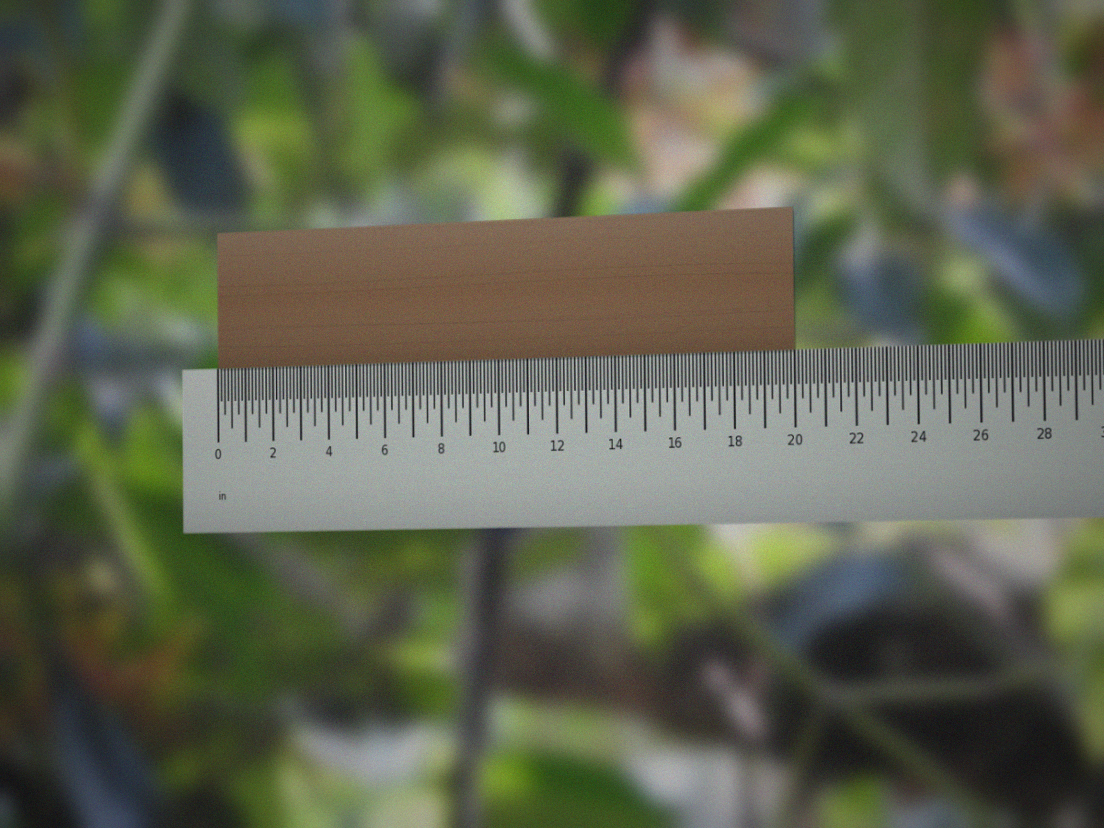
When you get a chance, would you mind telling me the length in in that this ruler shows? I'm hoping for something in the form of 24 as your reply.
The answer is 20
